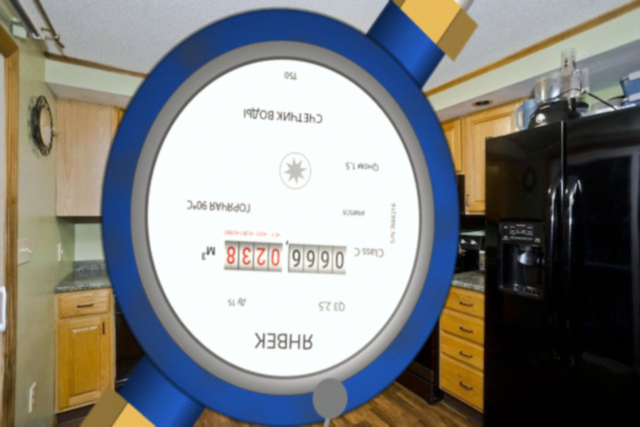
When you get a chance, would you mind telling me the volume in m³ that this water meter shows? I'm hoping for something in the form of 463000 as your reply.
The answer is 666.0238
